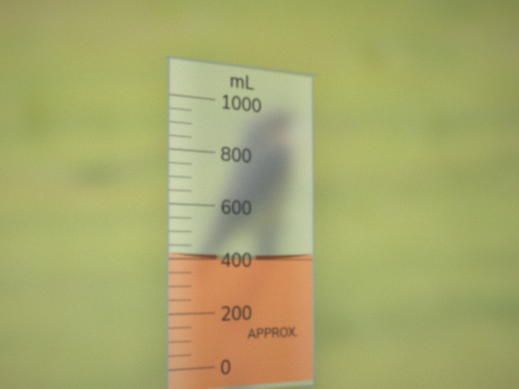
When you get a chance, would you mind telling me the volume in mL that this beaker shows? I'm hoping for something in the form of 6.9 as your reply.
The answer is 400
